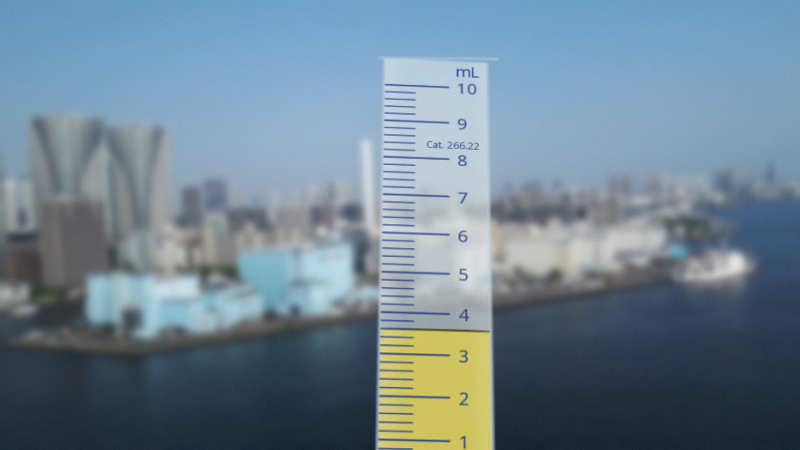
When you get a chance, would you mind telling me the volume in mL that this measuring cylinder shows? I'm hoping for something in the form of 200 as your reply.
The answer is 3.6
